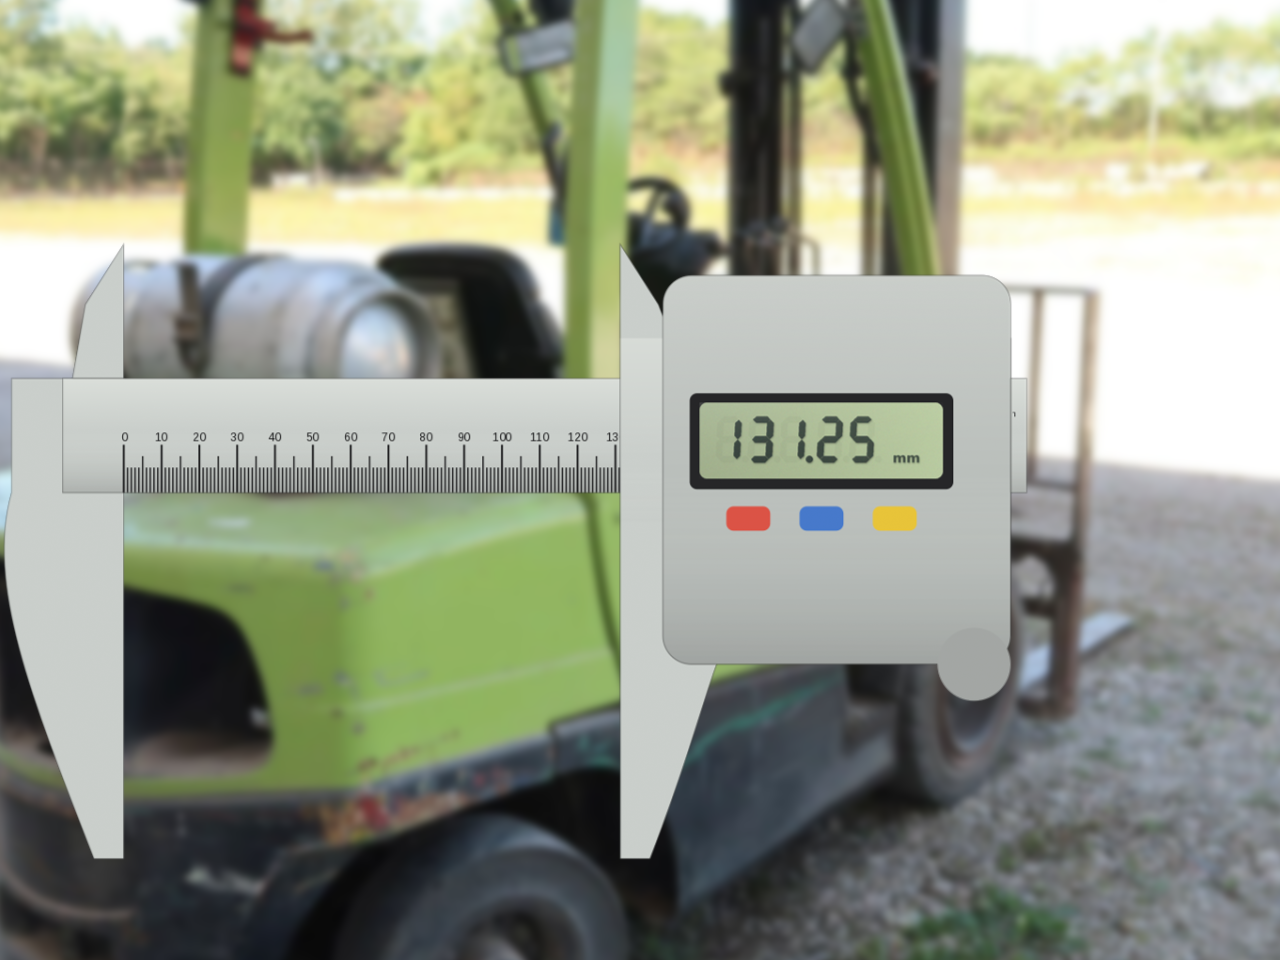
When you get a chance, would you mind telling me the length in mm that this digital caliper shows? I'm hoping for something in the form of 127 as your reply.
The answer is 131.25
